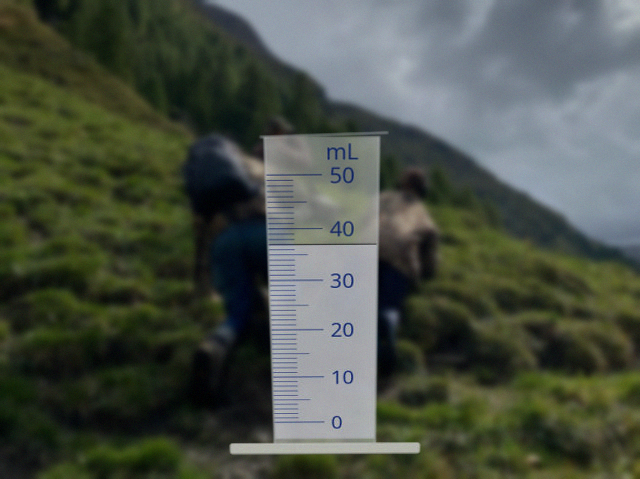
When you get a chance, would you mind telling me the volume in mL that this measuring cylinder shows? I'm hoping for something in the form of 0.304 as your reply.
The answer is 37
